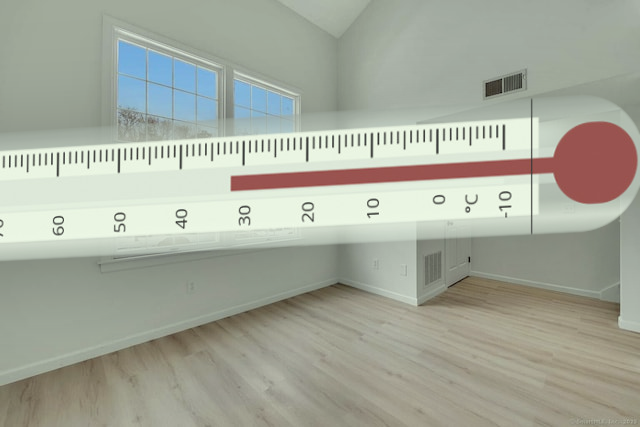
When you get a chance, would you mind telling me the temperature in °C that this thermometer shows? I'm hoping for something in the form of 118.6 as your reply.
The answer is 32
